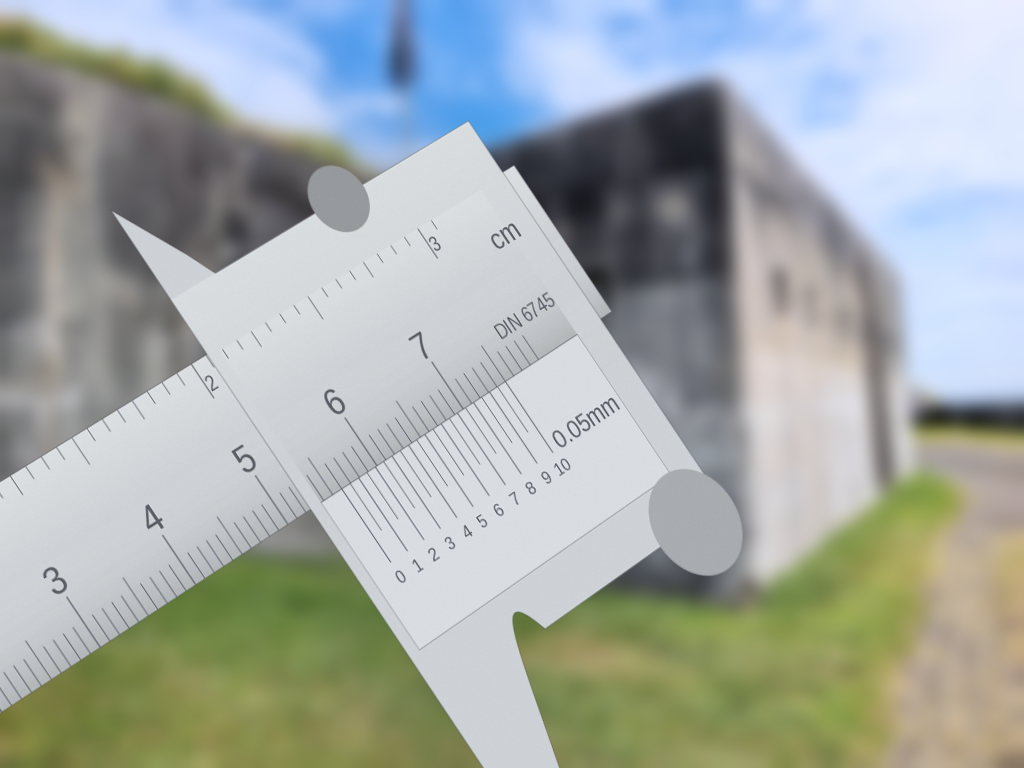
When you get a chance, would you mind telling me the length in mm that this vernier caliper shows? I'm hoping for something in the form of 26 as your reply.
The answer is 56.0
